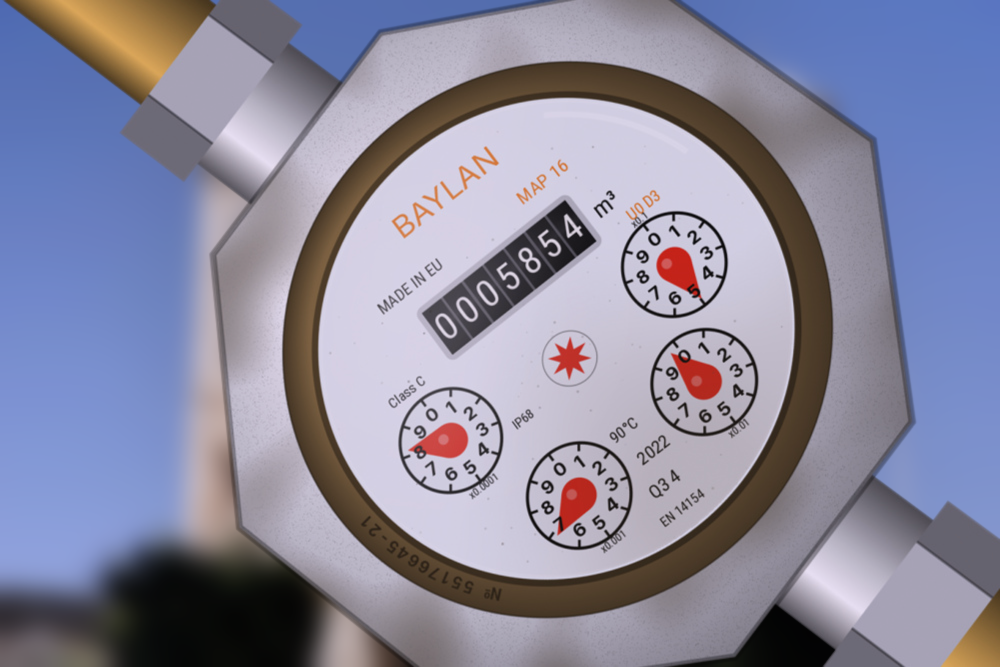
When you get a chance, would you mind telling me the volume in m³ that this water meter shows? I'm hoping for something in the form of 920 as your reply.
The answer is 5854.4968
